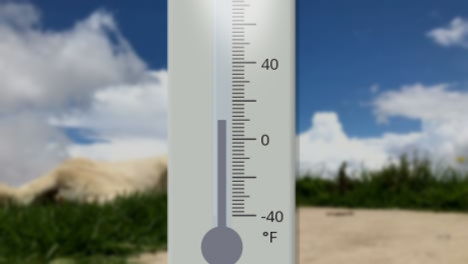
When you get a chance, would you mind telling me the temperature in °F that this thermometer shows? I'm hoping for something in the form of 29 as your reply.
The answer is 10
